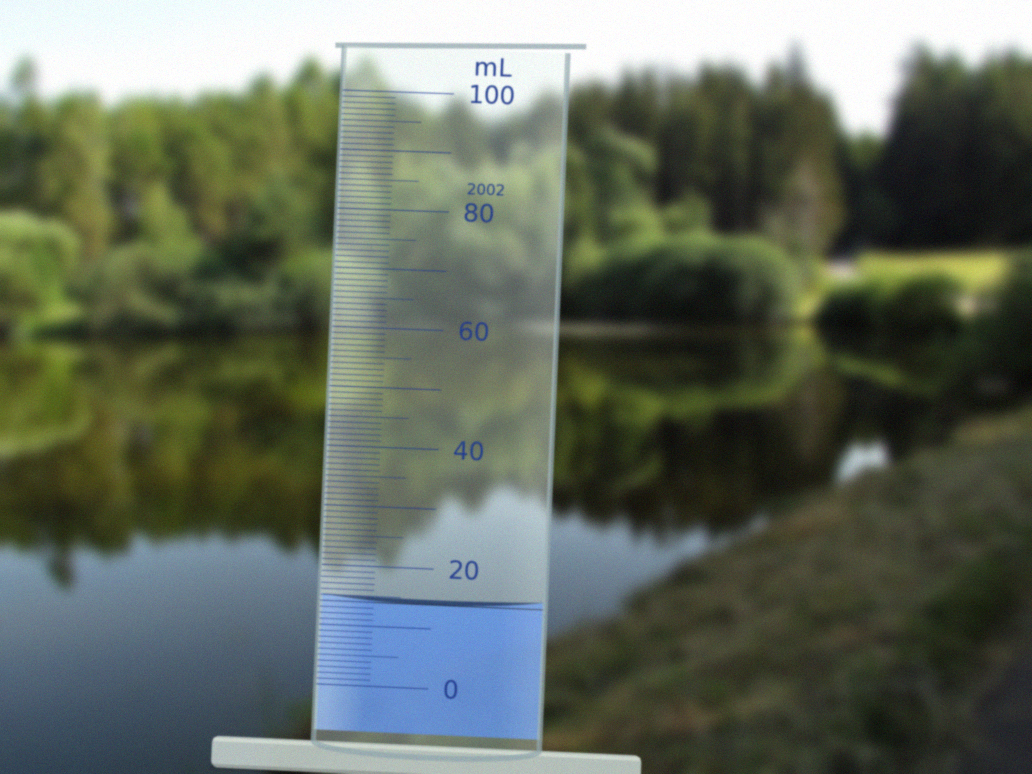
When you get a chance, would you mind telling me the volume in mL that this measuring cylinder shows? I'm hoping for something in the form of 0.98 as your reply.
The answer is 14
